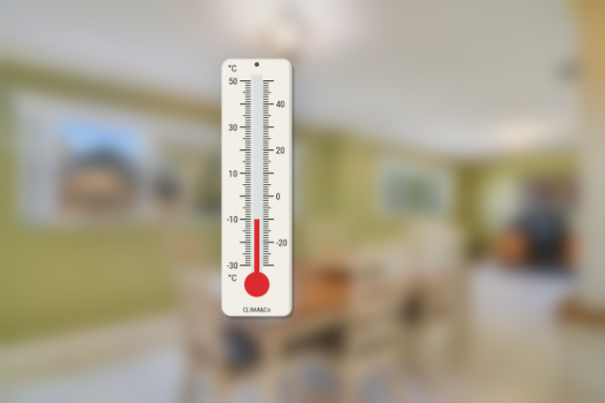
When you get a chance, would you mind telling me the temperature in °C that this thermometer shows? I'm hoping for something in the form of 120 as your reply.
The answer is -10
